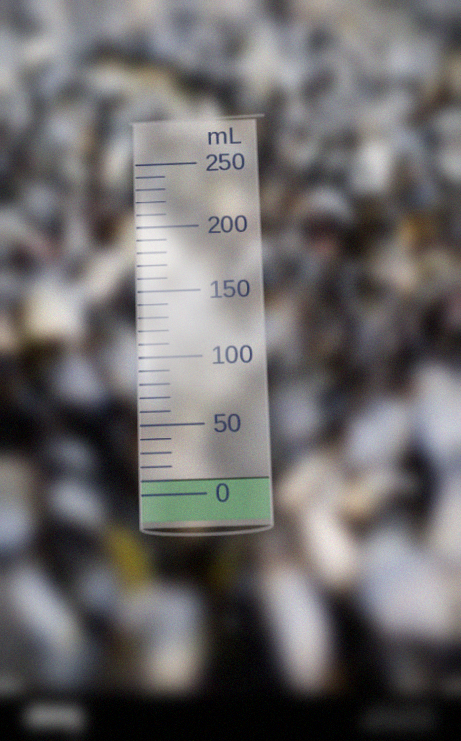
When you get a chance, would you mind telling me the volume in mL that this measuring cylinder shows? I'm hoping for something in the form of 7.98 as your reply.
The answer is 10
